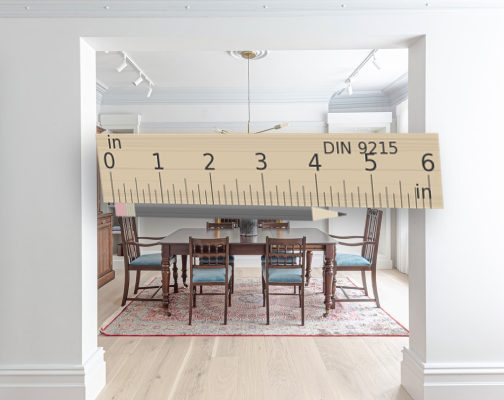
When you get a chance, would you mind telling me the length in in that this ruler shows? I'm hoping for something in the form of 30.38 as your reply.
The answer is 4.5
